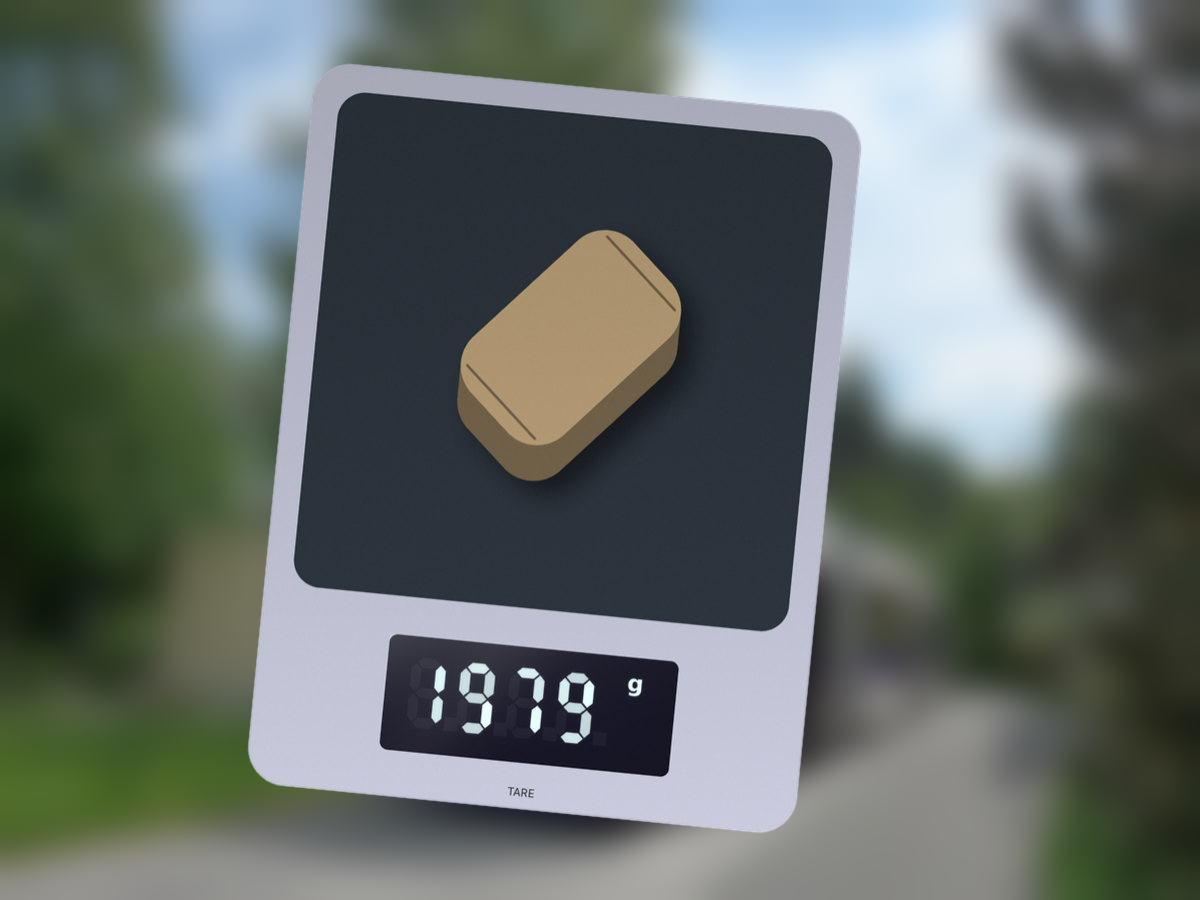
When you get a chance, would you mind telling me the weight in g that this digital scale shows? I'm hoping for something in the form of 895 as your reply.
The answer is 1979
